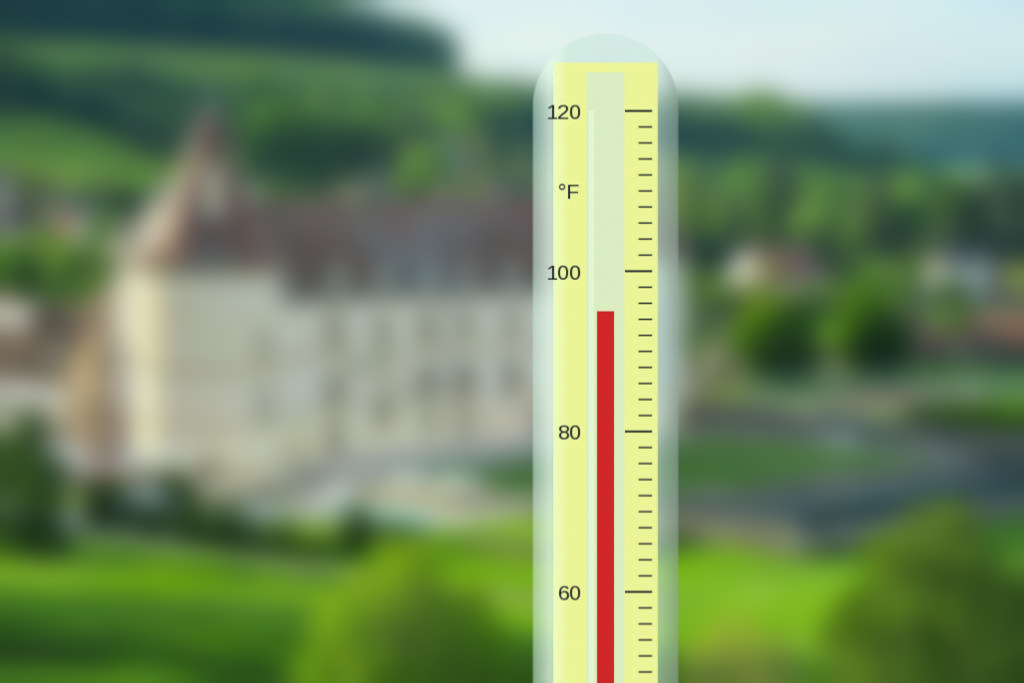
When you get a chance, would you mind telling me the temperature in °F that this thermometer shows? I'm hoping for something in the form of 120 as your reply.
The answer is 95
